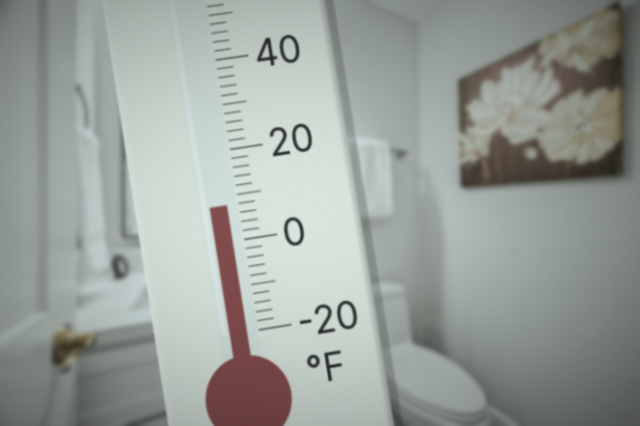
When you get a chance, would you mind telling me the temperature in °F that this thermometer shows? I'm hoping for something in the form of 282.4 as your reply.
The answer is 8
